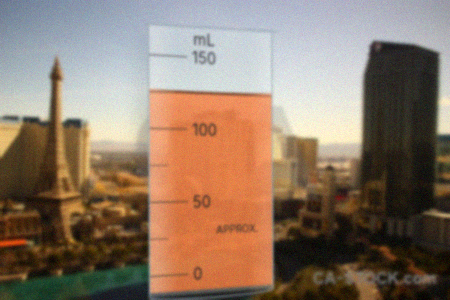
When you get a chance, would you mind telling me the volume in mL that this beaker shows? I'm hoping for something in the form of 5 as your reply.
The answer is 125
